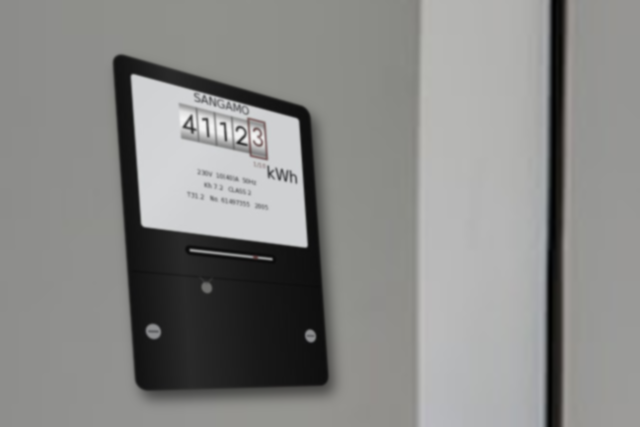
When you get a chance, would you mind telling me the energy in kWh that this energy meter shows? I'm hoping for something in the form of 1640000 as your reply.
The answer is 4112.3
